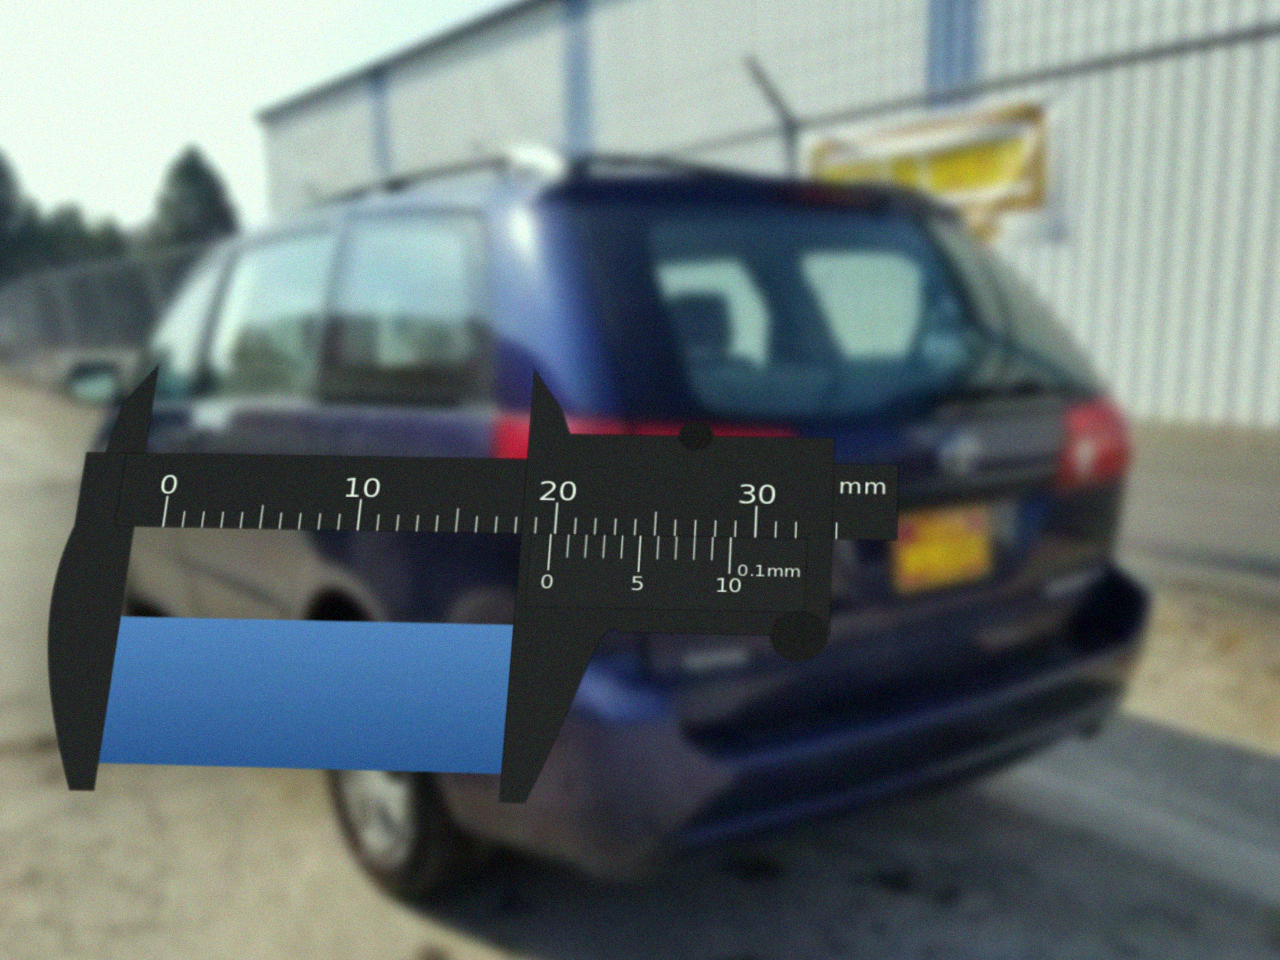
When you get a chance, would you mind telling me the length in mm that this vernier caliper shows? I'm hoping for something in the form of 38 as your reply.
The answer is 19.8
